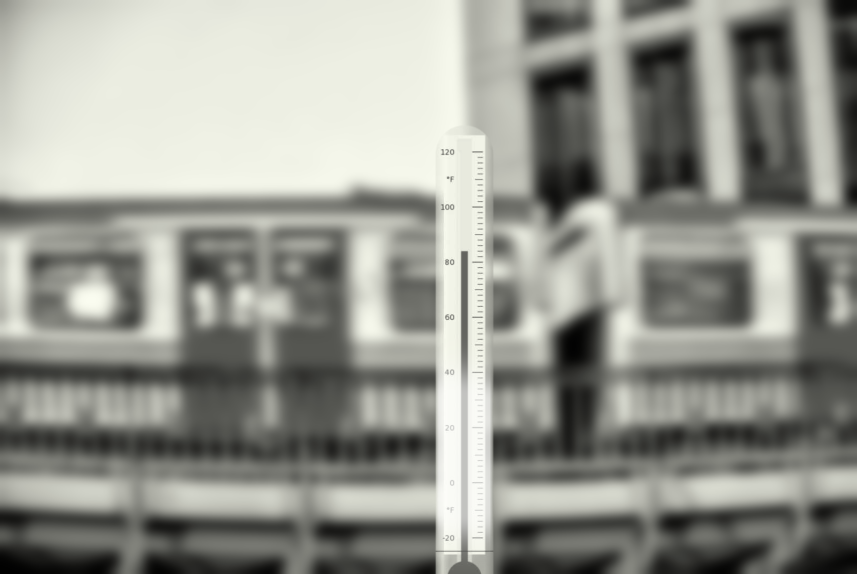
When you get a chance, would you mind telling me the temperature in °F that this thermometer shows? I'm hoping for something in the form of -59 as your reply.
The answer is 84
